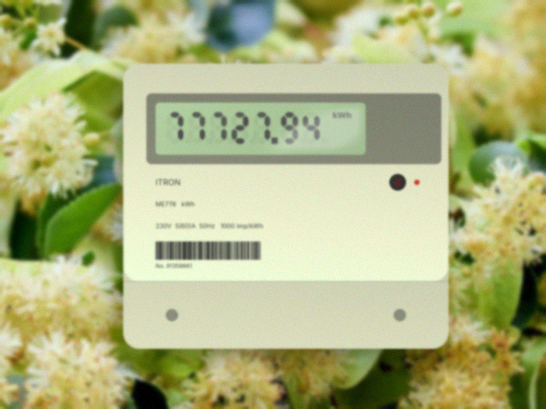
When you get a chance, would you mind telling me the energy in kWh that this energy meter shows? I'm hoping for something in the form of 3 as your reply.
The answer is 77727.94
